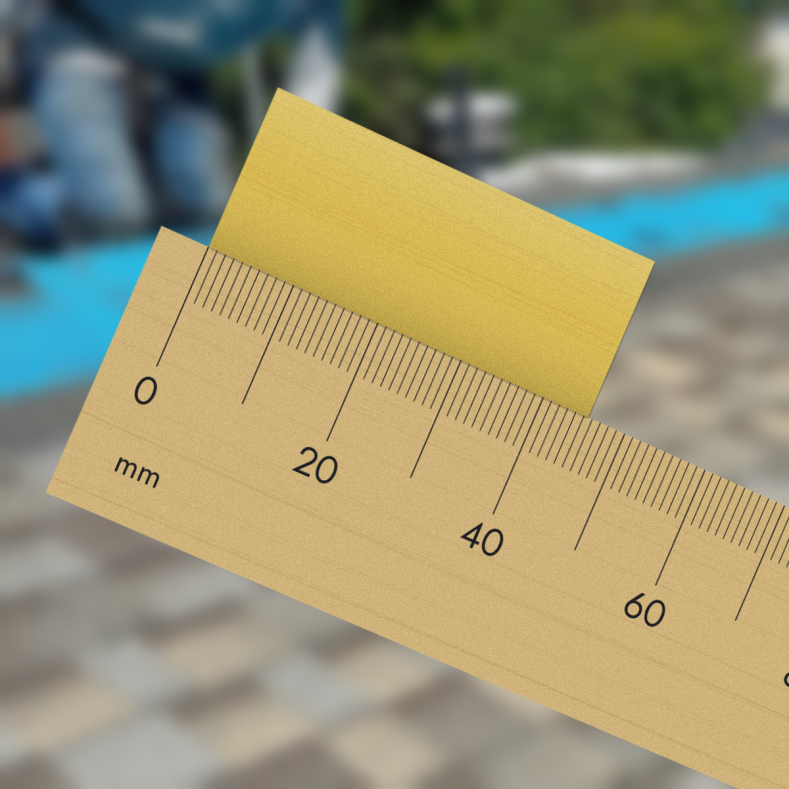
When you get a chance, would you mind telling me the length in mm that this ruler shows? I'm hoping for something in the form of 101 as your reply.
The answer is 45.5
